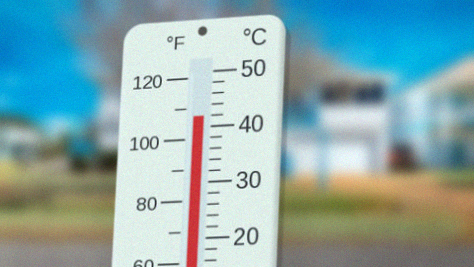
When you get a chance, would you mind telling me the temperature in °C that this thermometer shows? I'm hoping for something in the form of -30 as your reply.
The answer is 42
